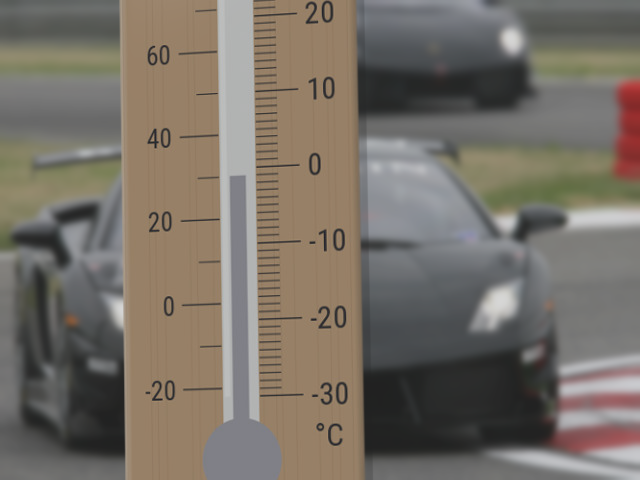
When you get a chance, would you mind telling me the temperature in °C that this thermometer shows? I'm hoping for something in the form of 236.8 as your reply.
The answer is -1
